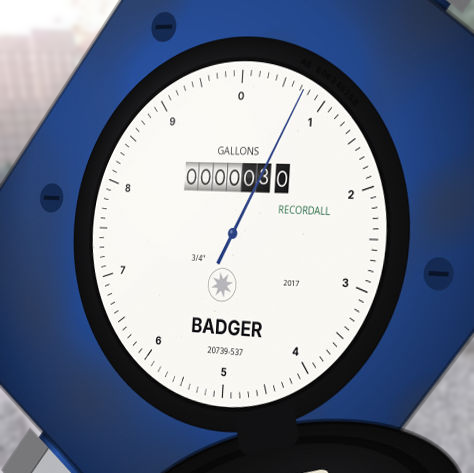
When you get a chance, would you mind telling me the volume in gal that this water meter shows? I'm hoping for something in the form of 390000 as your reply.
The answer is 30.7
